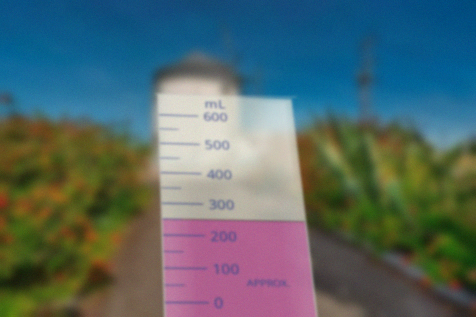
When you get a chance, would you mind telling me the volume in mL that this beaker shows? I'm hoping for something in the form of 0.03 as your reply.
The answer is 250
